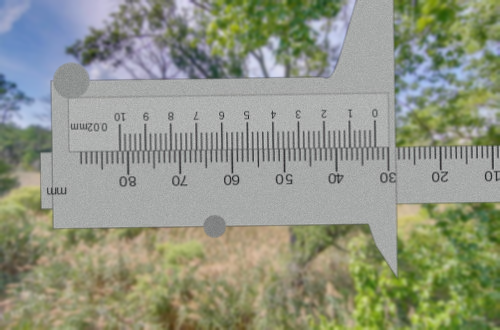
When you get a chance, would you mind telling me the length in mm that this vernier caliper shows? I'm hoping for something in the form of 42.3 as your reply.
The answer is 32.5
